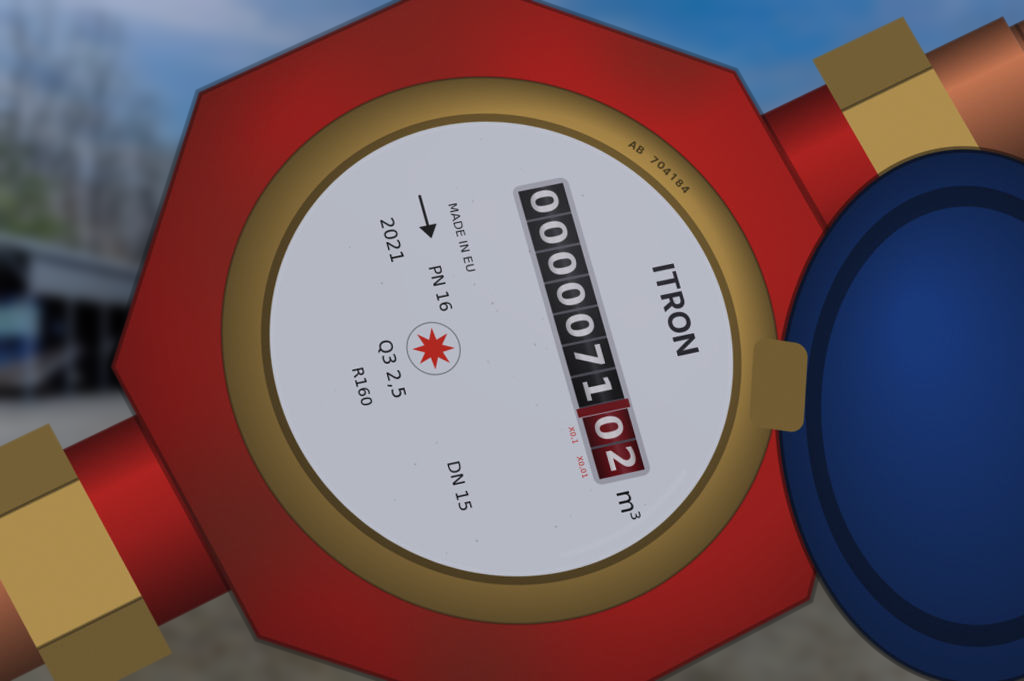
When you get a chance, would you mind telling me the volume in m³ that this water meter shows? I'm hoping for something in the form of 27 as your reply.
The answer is 71.02
